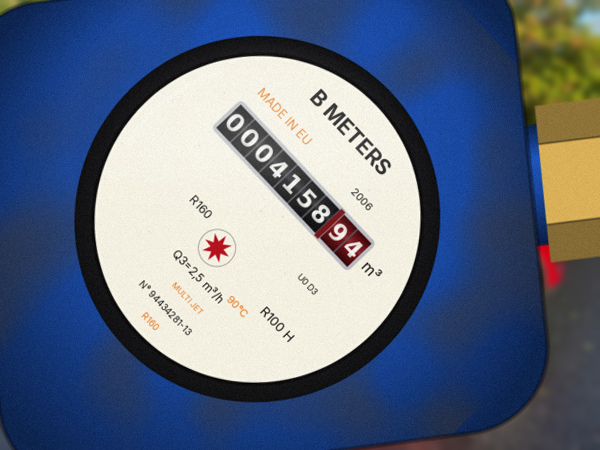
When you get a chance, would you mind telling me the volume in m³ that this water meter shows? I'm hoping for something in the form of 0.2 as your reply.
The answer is 4158.94
